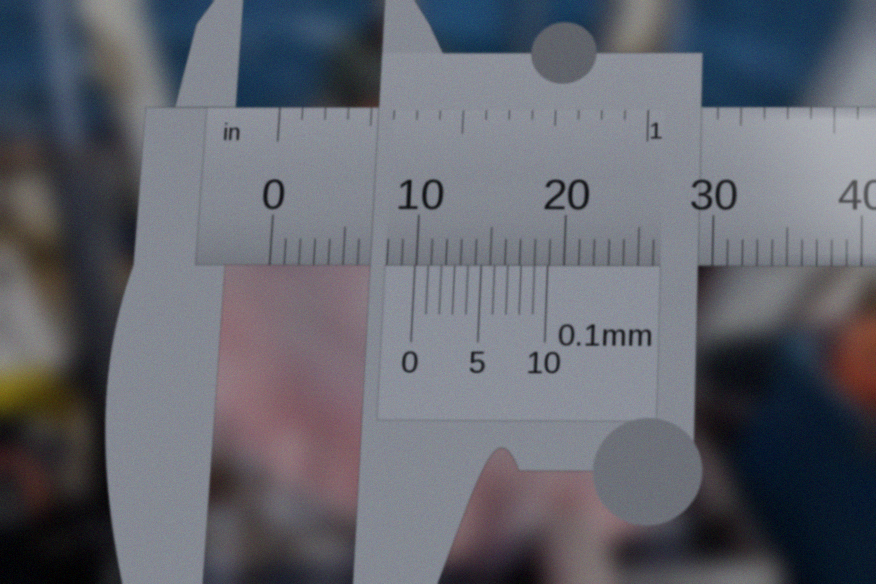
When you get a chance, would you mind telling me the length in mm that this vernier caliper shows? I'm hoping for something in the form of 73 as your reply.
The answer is 9.9
